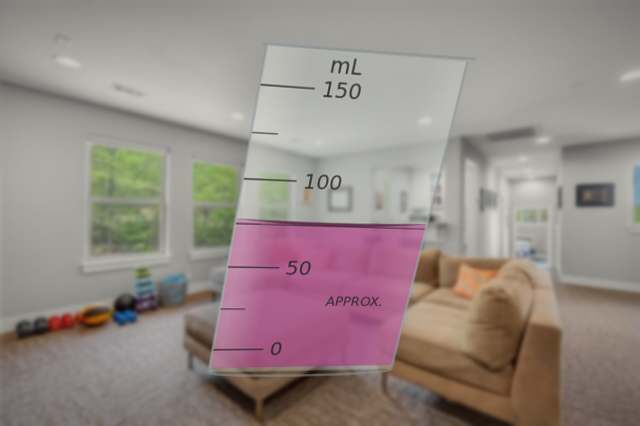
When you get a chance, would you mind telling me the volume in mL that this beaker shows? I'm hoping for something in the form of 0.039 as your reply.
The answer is 75
